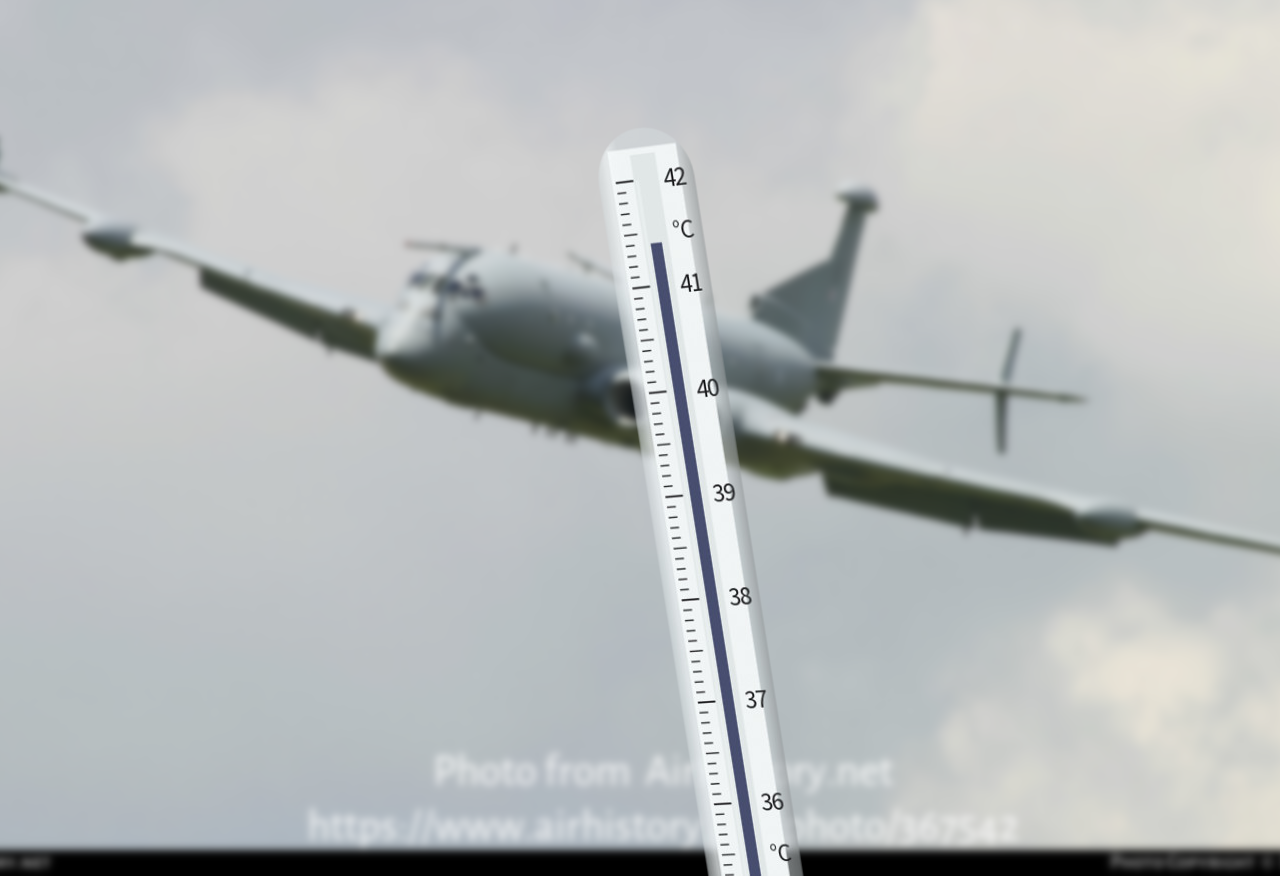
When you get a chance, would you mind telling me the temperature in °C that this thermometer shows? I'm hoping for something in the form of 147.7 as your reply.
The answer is 41.4
